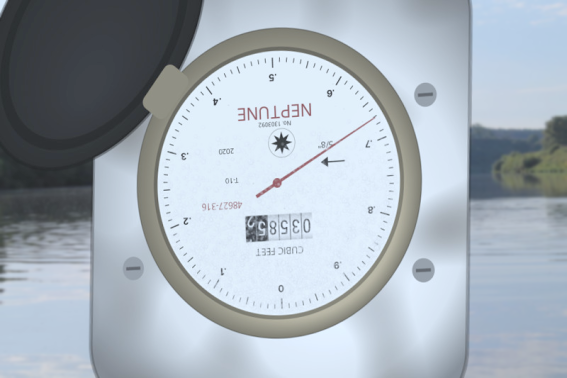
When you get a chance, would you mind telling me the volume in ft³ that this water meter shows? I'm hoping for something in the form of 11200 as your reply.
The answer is 35851.67
